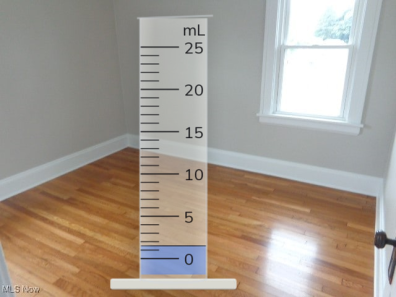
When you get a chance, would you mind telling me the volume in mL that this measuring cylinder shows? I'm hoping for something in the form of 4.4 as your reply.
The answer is 1.5
